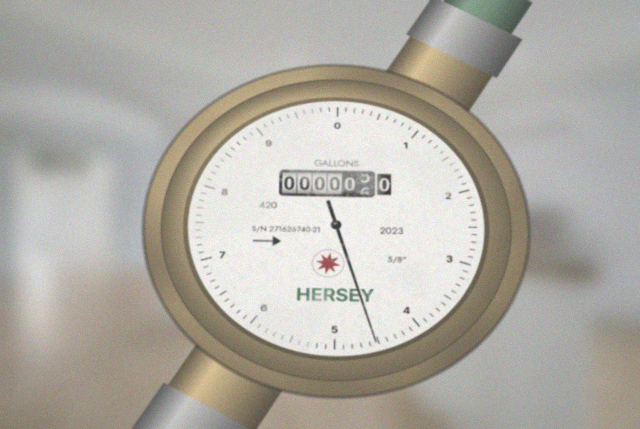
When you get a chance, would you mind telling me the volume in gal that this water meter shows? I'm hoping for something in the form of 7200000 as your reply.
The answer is 54.5
